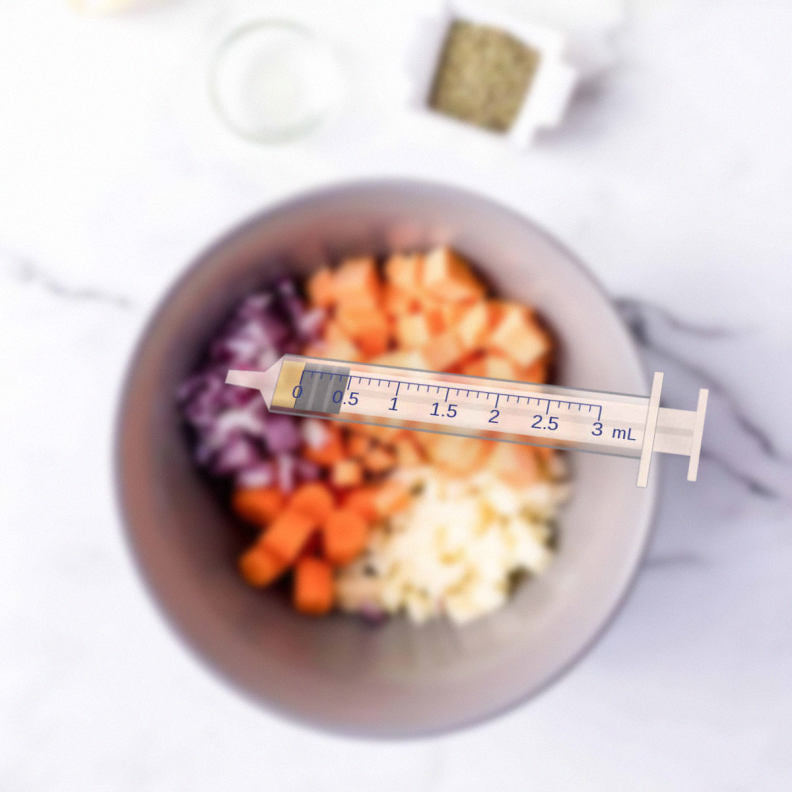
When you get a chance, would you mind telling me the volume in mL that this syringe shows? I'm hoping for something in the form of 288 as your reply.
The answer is 0
